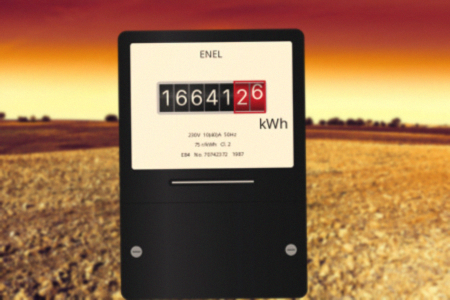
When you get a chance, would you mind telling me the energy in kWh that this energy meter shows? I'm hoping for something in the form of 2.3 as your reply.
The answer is 16641.26
